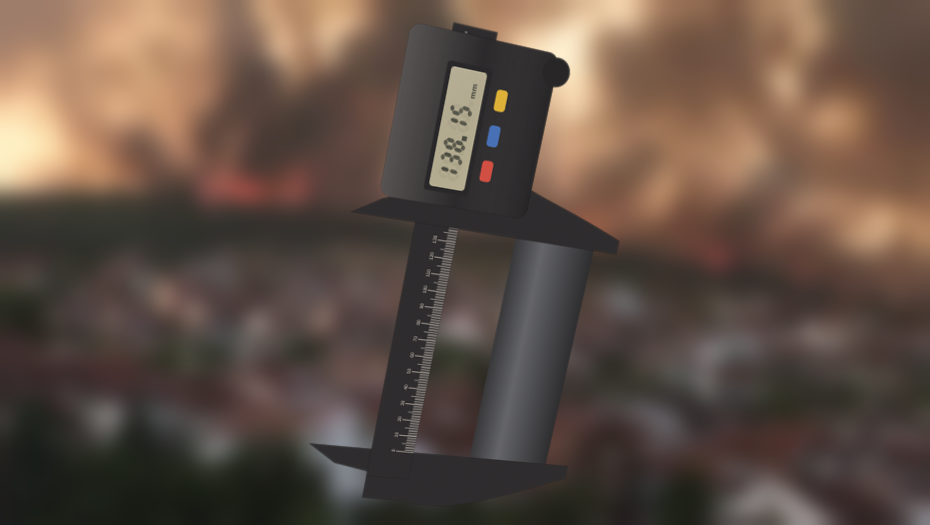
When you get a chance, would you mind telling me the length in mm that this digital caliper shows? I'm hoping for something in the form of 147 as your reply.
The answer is 138.15
